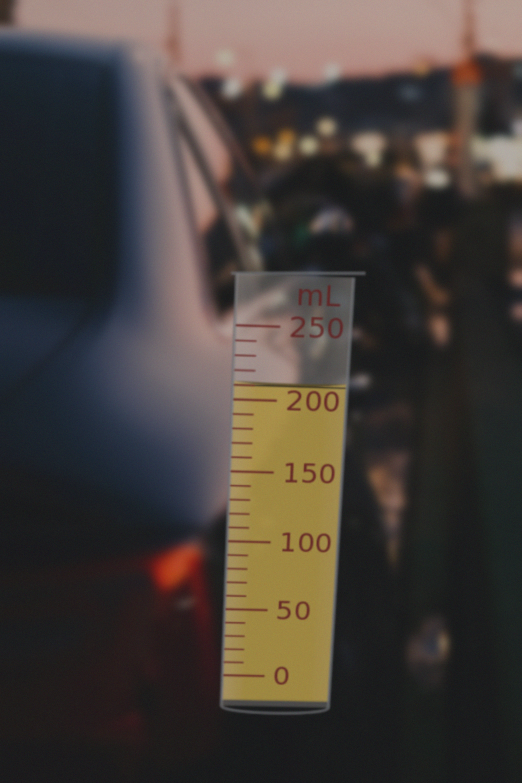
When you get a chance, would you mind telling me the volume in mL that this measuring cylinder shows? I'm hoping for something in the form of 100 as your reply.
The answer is 210
